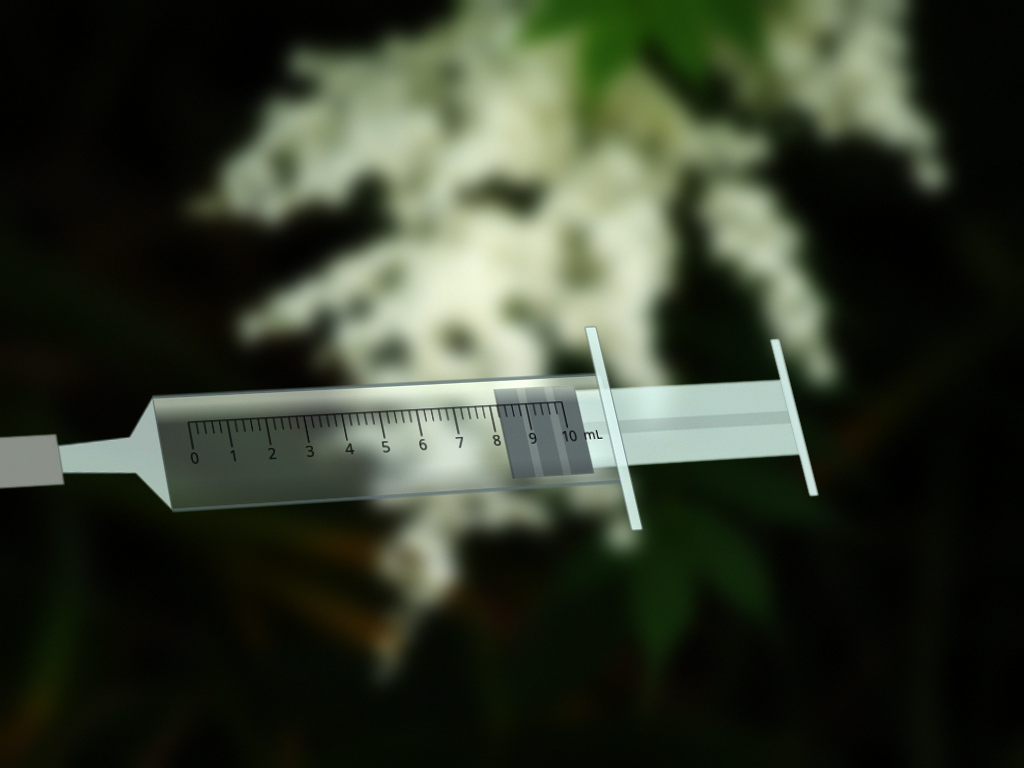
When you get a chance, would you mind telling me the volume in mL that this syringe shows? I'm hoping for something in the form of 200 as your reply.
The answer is 8.2
